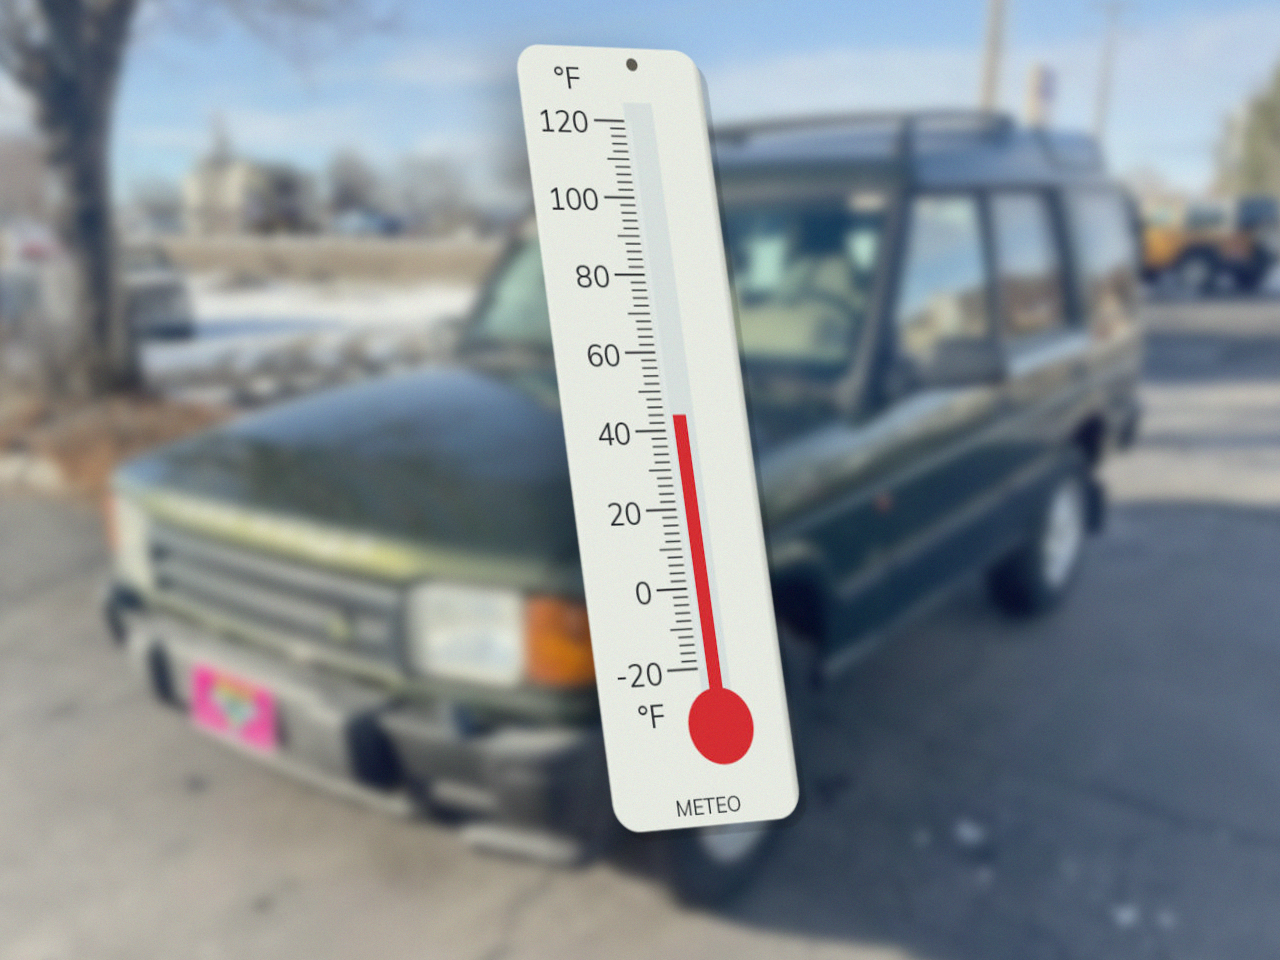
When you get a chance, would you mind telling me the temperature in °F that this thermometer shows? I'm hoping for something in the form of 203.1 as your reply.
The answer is 44
